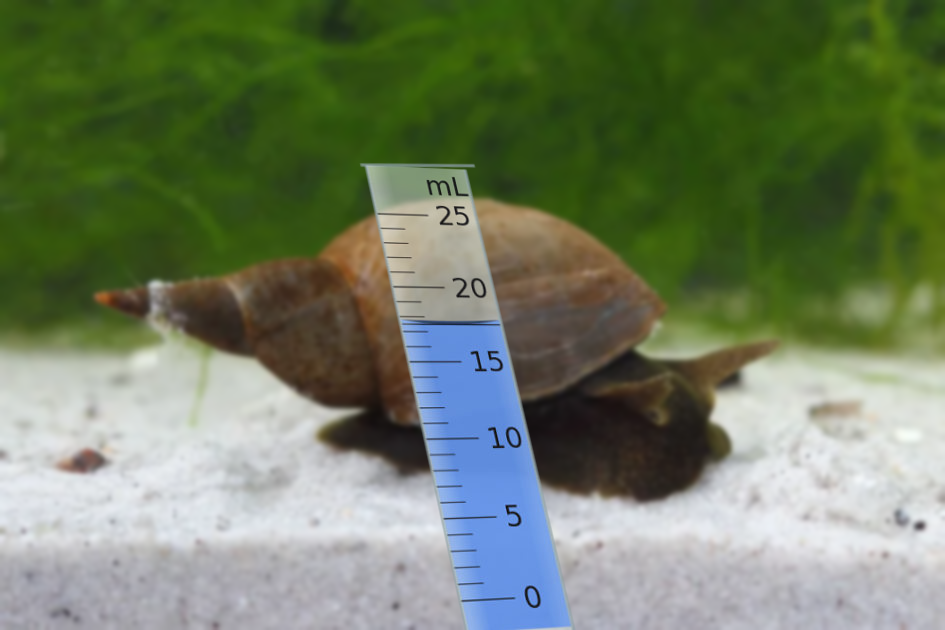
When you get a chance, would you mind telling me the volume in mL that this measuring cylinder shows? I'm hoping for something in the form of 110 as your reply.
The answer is 17.5
